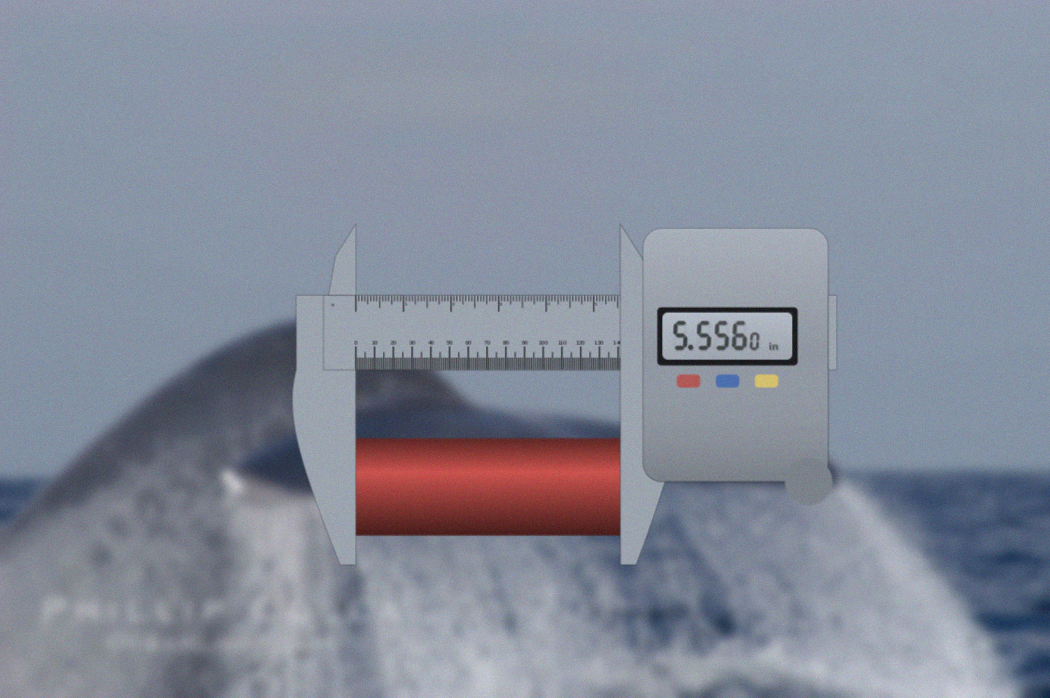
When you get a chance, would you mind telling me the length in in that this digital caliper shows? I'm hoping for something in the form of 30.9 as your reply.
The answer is 5.5560
